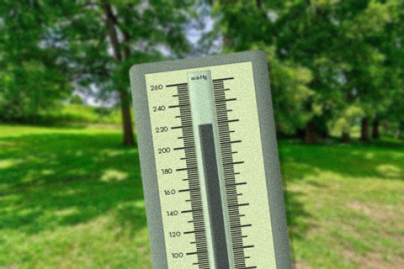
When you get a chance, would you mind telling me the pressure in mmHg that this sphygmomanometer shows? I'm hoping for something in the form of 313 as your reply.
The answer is 220
